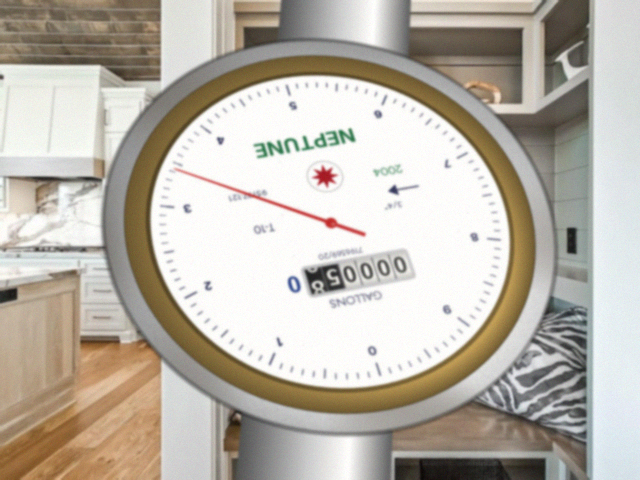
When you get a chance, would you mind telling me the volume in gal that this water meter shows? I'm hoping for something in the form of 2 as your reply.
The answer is 583.4
